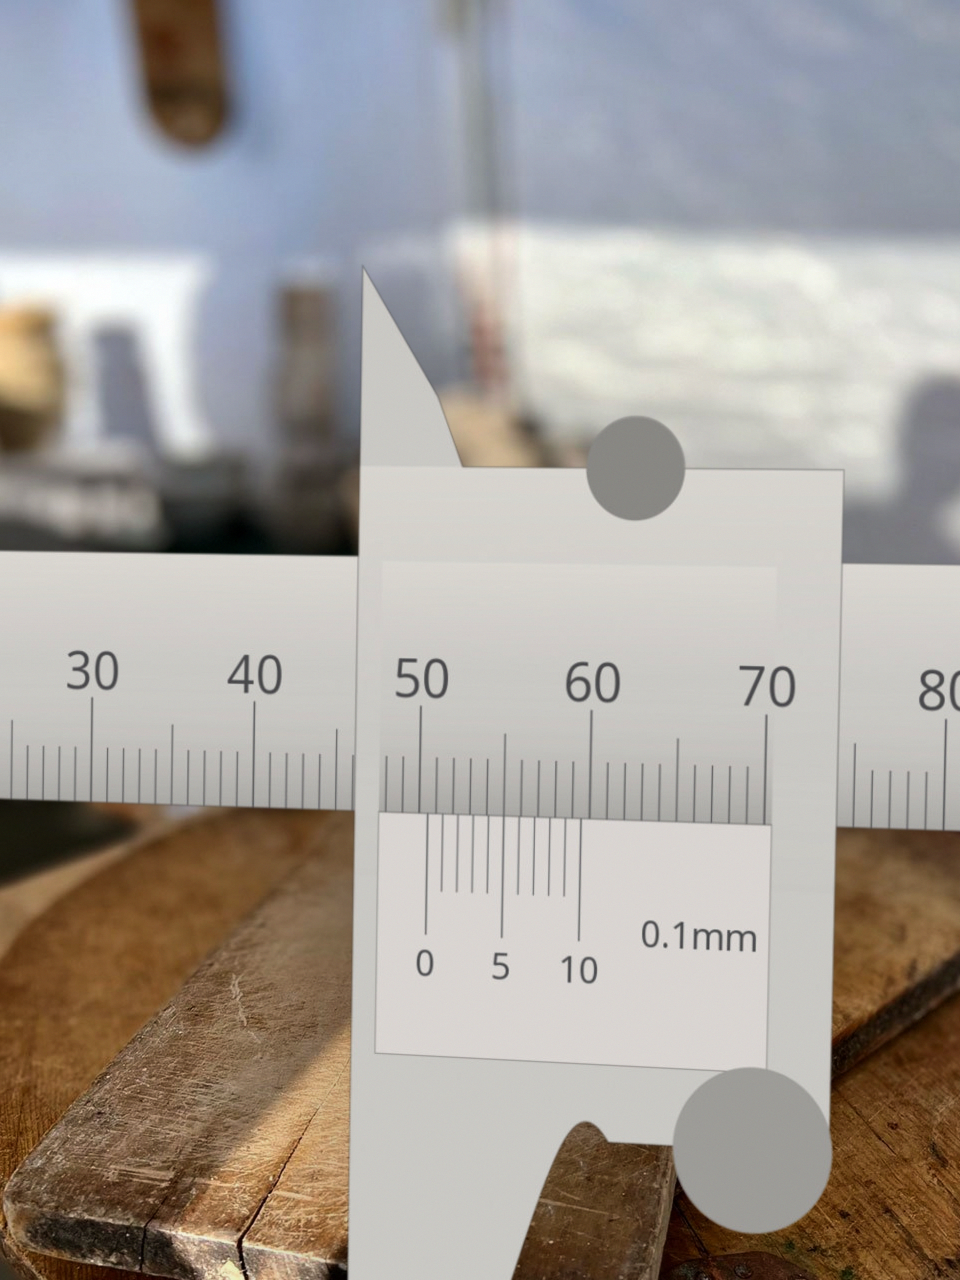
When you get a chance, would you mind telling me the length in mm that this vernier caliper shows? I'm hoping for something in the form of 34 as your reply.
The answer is 50.5
